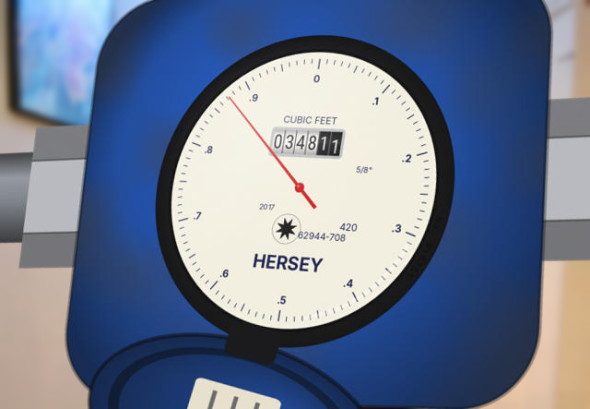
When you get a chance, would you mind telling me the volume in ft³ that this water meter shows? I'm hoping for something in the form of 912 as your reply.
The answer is 34810.87
